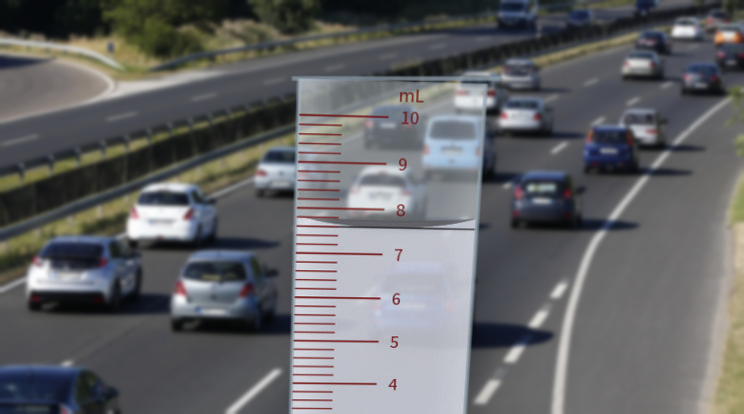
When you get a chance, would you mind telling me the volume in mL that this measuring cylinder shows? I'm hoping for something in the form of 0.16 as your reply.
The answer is 7.6
